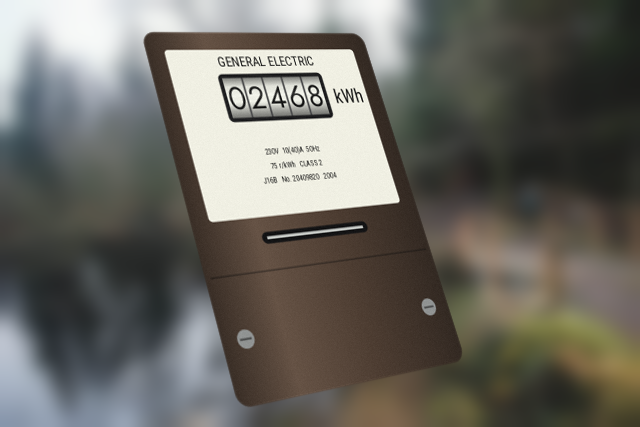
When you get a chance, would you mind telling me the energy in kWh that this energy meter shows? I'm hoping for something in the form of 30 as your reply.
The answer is 2468
